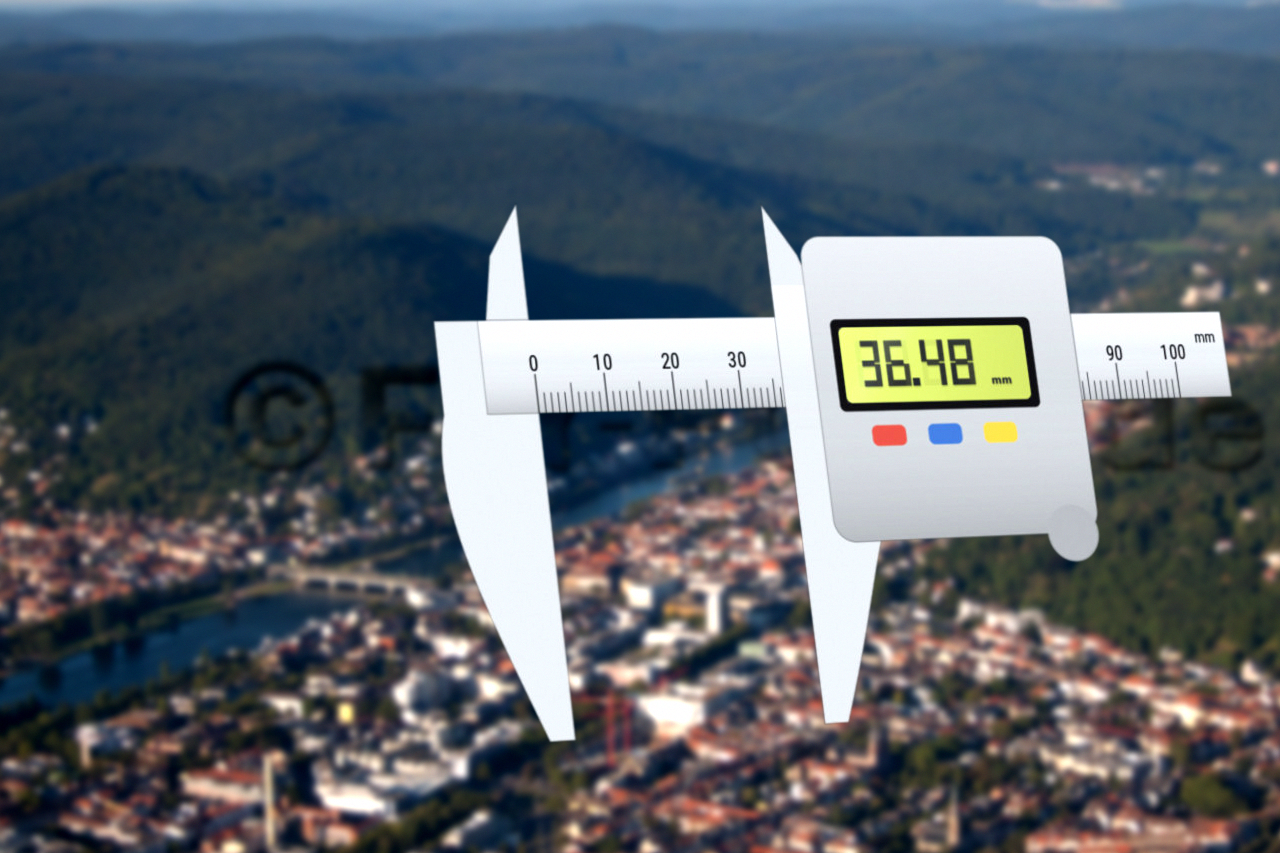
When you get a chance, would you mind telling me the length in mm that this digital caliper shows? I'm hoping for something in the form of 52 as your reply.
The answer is 36.48
